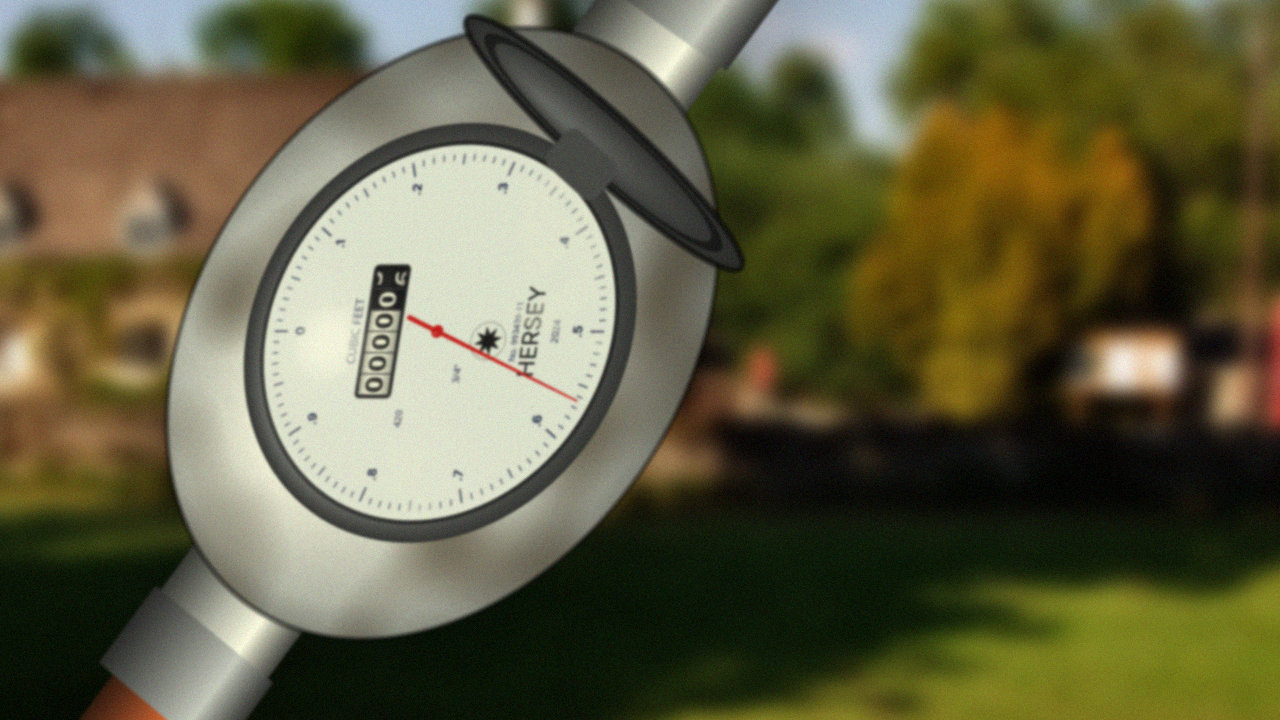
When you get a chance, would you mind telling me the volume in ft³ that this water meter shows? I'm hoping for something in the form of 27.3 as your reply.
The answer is 5.56
